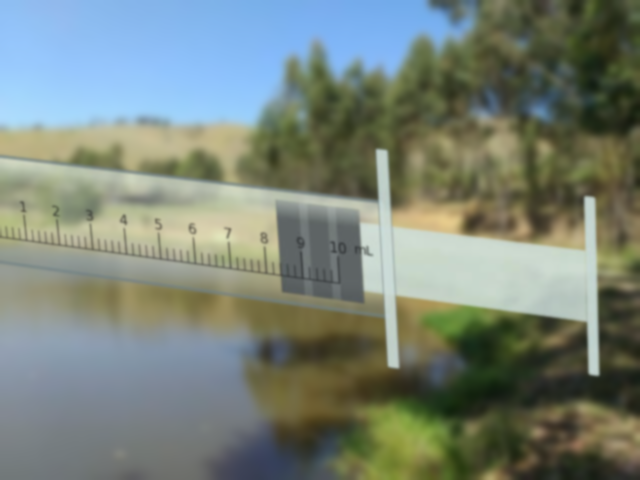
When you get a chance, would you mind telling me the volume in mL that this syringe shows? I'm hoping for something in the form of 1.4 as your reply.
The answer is 8.4
